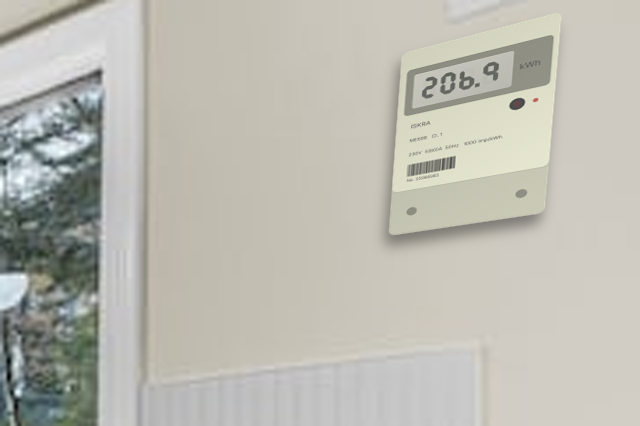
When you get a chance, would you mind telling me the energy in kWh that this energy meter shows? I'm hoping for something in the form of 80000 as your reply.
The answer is 206.9
